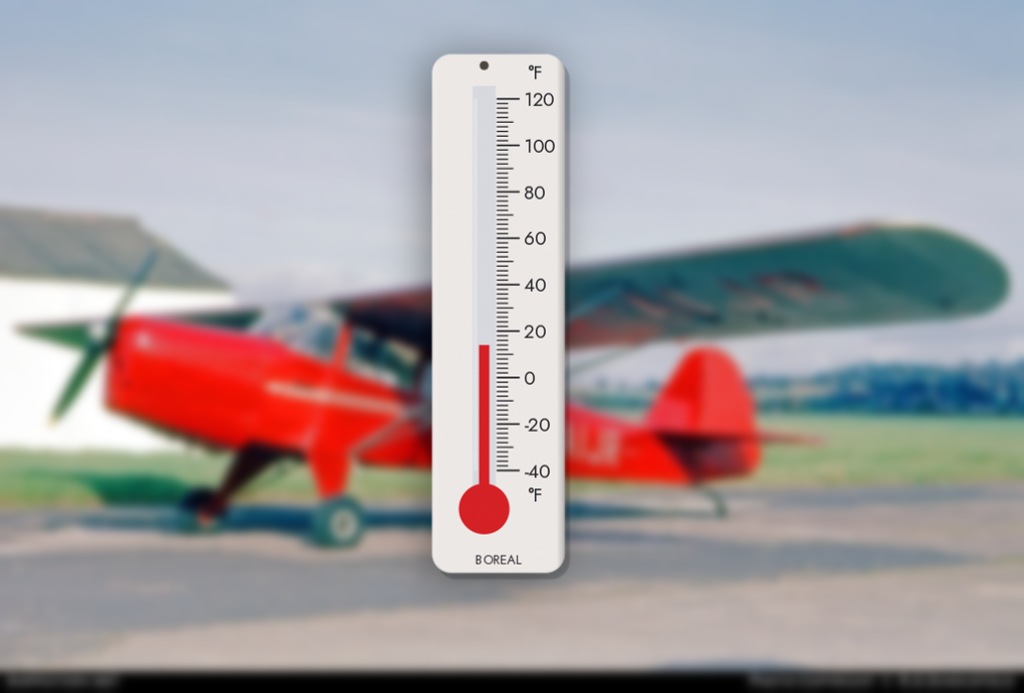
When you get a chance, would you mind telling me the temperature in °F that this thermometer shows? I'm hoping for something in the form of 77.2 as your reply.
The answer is 14
